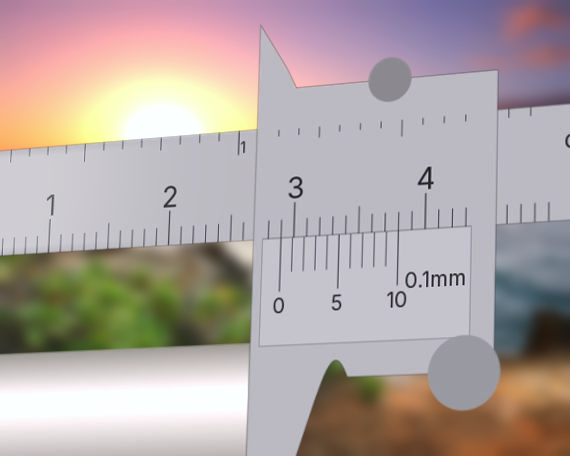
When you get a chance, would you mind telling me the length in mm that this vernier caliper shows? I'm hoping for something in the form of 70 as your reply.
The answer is 29.0
